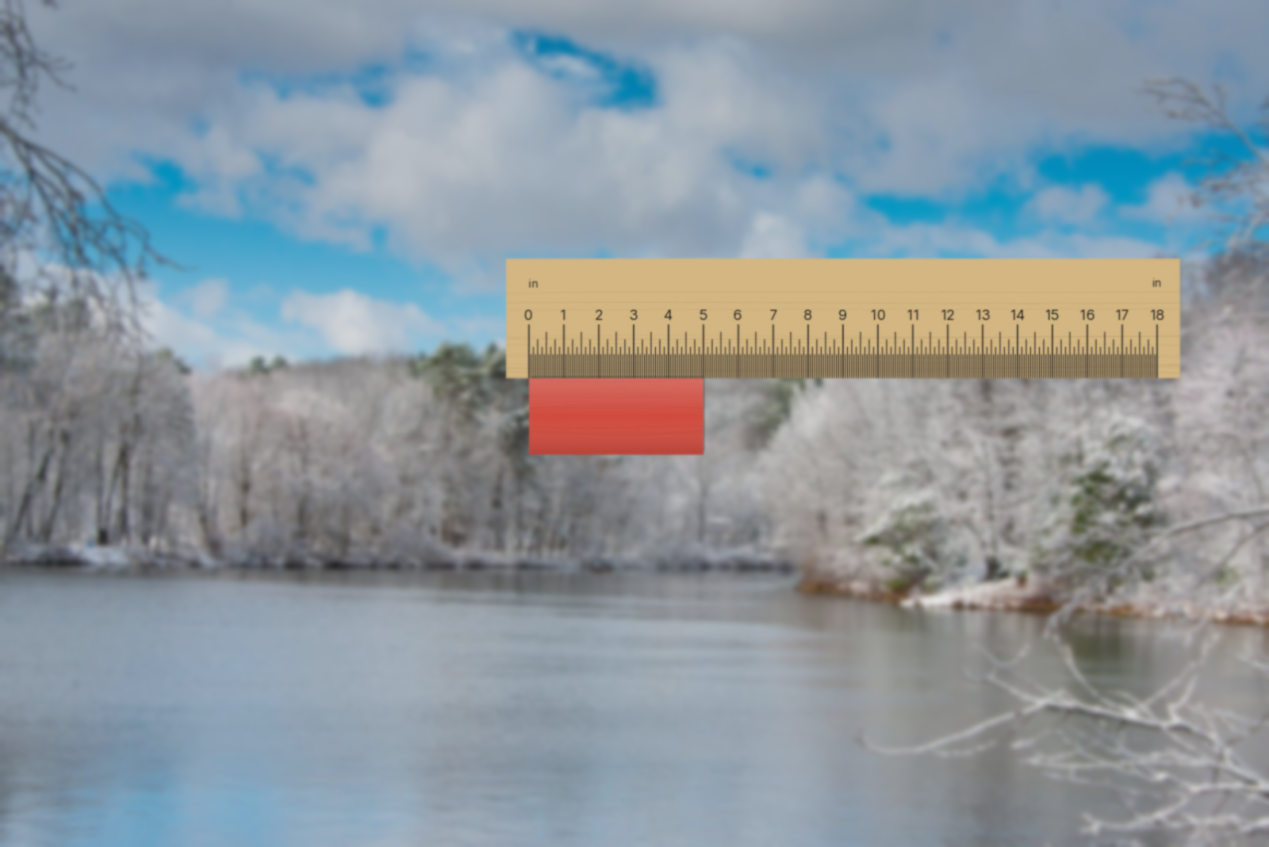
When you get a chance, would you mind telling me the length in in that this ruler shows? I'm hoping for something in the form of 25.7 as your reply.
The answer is 5
